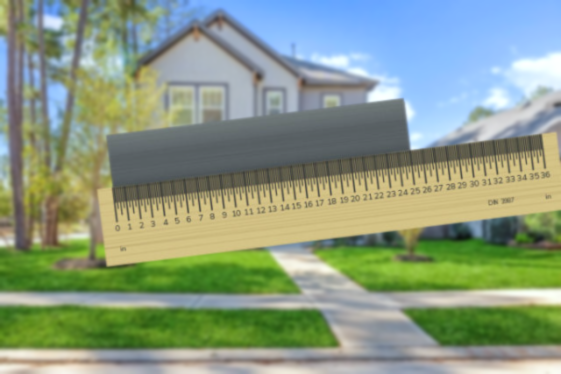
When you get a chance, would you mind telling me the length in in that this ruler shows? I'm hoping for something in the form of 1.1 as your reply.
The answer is 25
